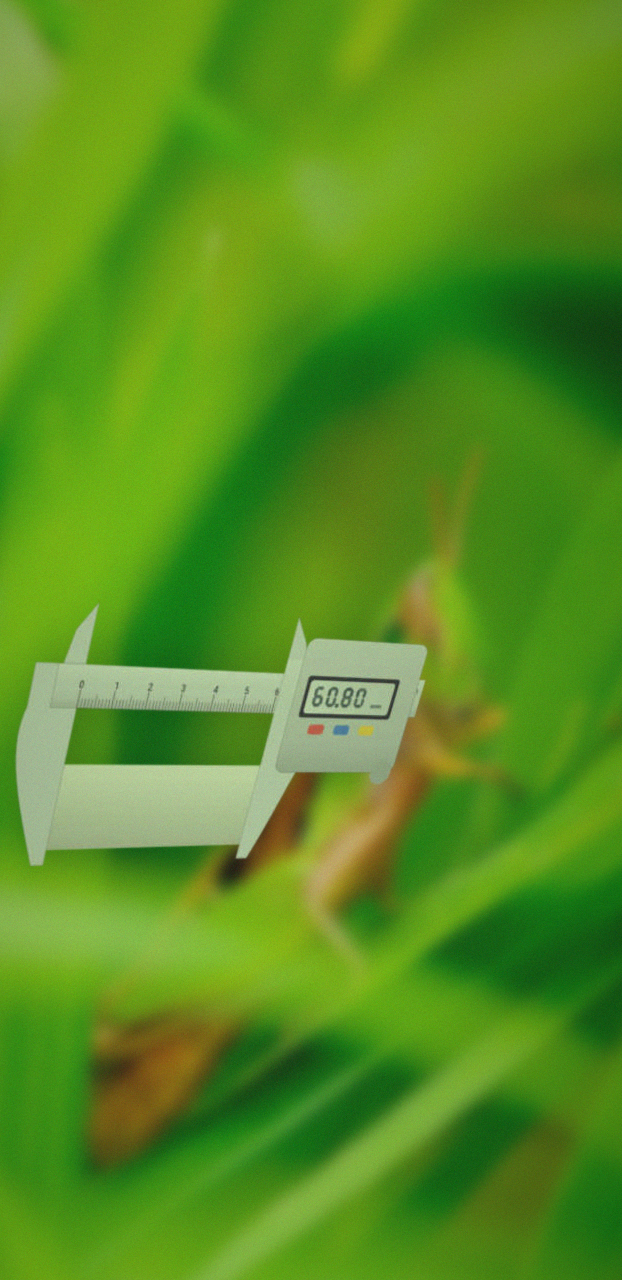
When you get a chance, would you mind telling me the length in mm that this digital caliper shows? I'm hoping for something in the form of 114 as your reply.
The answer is 60.80
